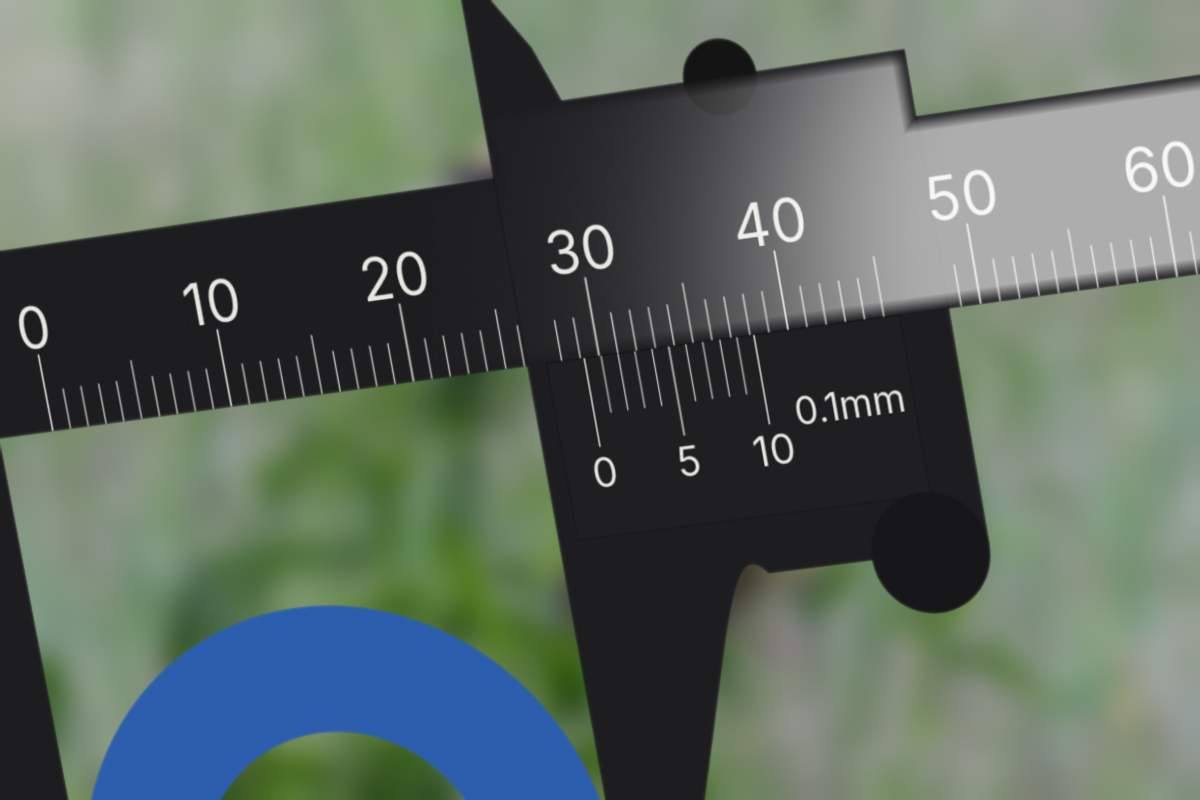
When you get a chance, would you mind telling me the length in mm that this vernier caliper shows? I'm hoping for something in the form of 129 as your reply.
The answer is 29.2
